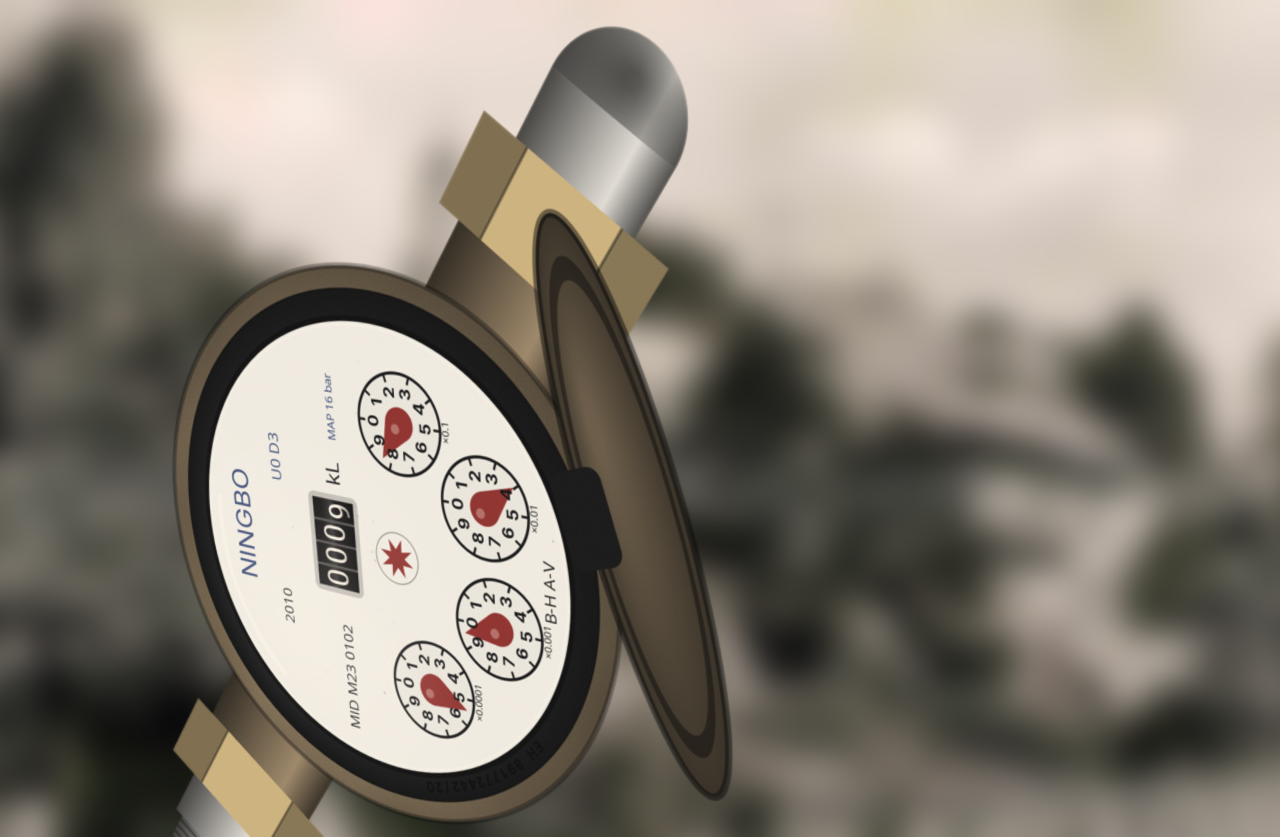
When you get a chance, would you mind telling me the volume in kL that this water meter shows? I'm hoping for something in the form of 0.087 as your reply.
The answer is 8.8395
